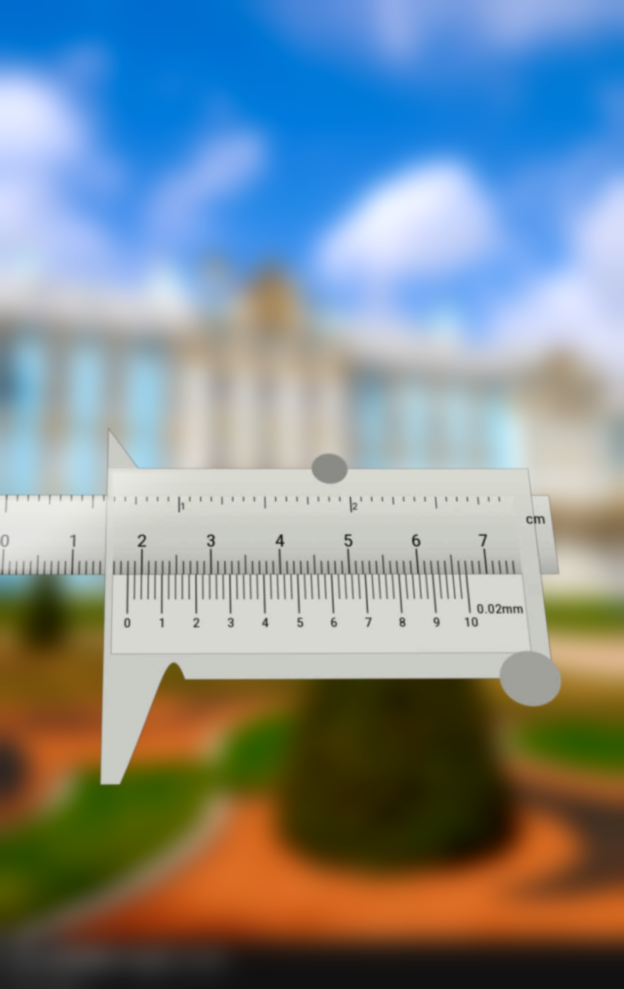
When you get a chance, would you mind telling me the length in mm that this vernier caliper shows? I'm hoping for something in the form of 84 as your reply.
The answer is 18.0
